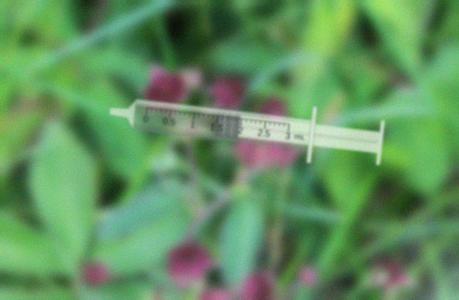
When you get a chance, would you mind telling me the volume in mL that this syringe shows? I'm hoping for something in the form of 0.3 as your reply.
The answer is 1.5
